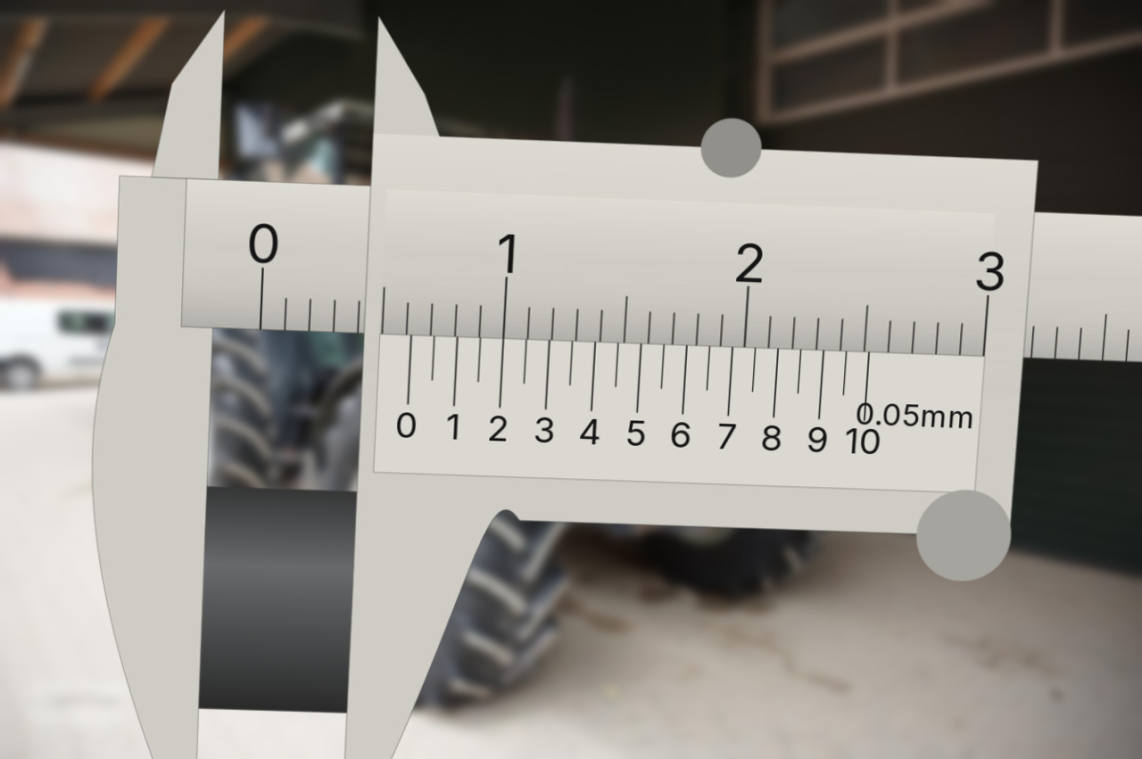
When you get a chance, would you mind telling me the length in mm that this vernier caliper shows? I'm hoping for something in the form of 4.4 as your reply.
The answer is 6.20
